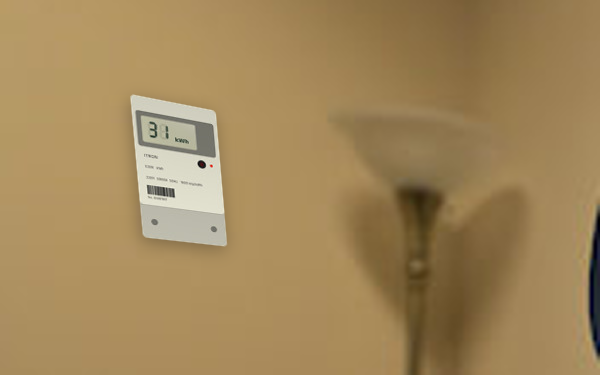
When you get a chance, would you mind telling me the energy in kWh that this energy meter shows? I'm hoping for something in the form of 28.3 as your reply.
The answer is 31
